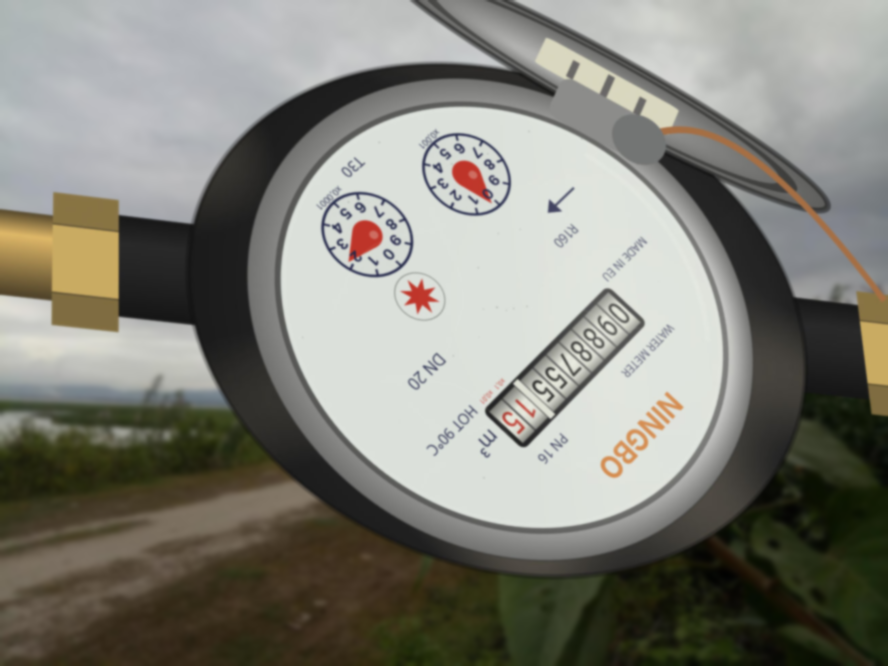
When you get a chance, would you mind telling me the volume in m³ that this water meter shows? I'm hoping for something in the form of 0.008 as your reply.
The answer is 988755.1502
